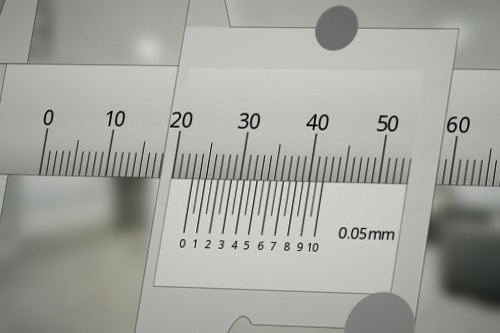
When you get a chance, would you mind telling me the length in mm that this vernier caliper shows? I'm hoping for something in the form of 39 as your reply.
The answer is 23.0
